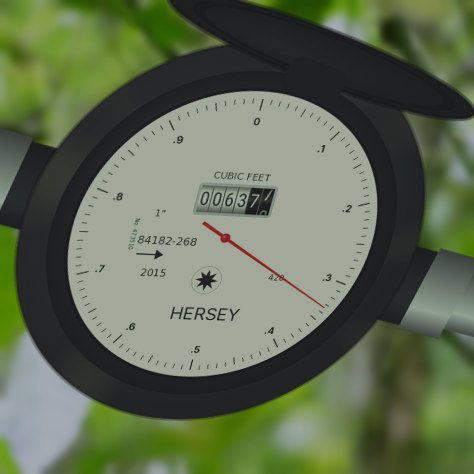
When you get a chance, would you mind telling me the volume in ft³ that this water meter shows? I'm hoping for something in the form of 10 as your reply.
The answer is 6377.33
